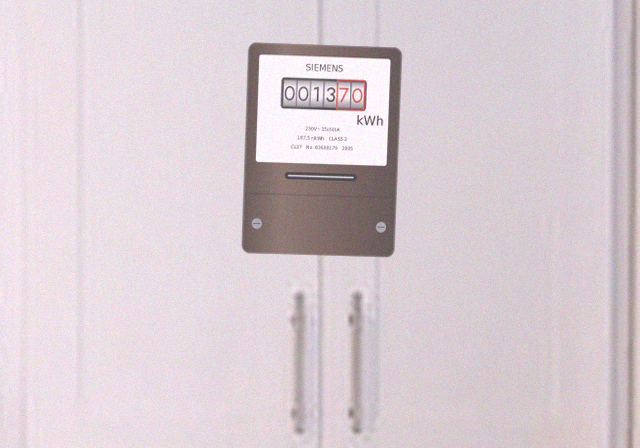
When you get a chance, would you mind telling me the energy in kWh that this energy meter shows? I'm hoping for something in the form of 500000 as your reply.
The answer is 13.70
